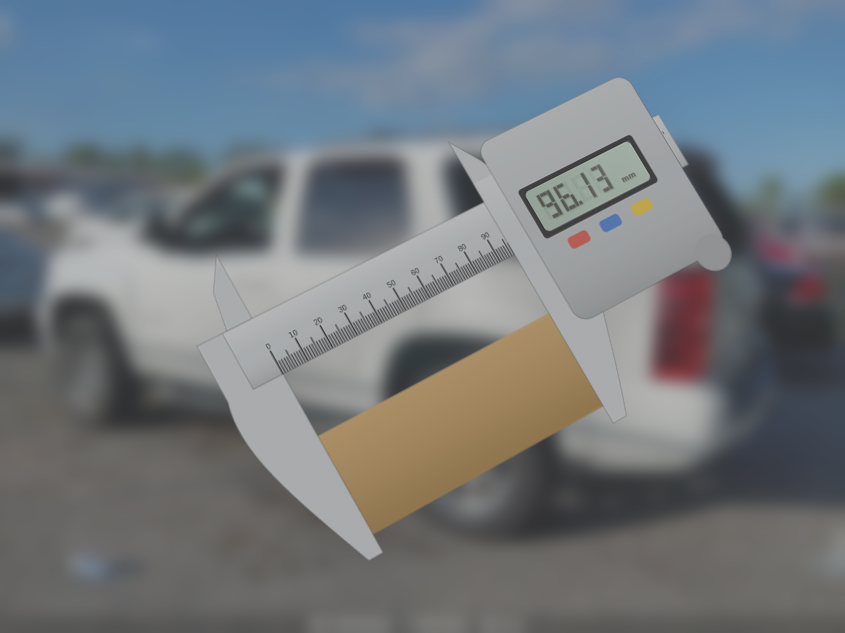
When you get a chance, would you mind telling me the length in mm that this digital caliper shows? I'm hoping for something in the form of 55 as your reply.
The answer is 96.13
